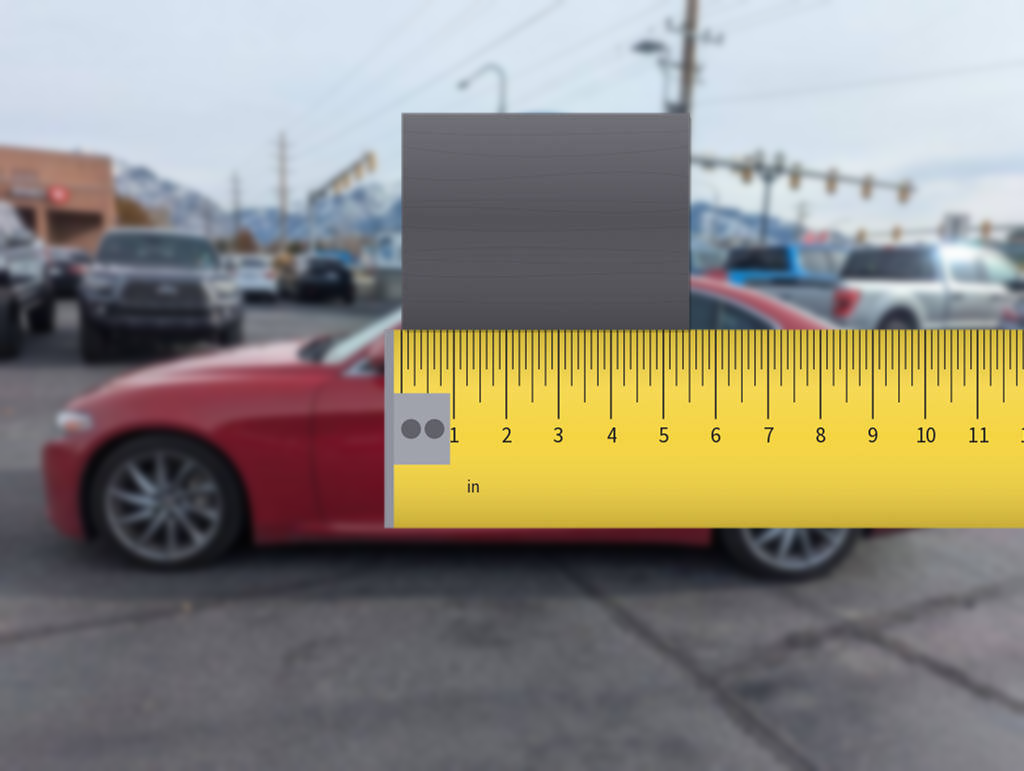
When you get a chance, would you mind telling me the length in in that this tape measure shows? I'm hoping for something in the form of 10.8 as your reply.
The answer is 5.5
